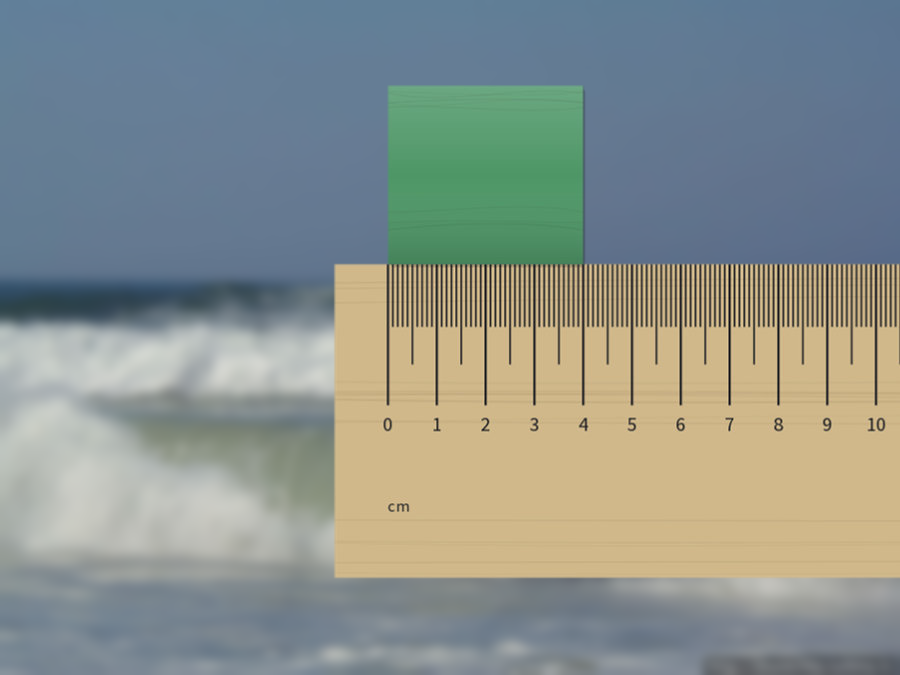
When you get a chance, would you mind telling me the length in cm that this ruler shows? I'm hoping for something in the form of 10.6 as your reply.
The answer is 4
